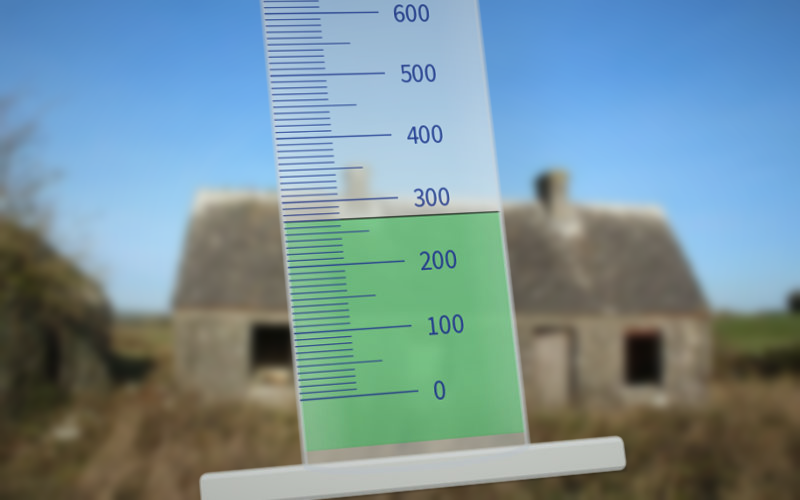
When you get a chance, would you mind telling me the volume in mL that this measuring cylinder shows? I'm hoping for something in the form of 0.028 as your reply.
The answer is 270
